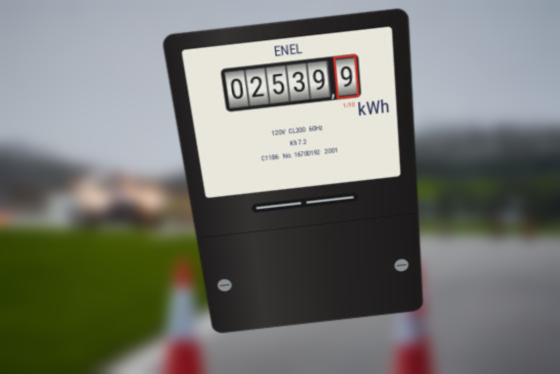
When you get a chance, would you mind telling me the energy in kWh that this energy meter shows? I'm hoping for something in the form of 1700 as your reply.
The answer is 2539.9
